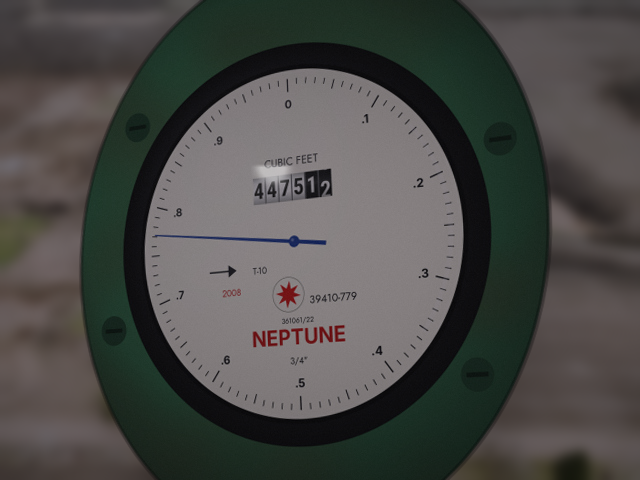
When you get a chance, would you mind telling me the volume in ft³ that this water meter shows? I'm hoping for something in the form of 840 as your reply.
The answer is 447511.77
